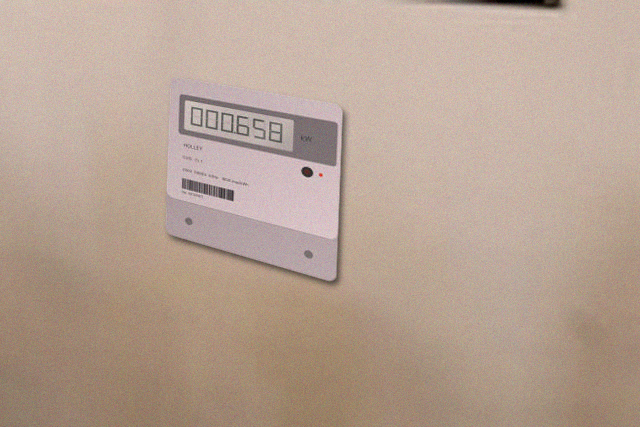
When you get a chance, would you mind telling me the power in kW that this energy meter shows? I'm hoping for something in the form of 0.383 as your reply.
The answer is 0.658
